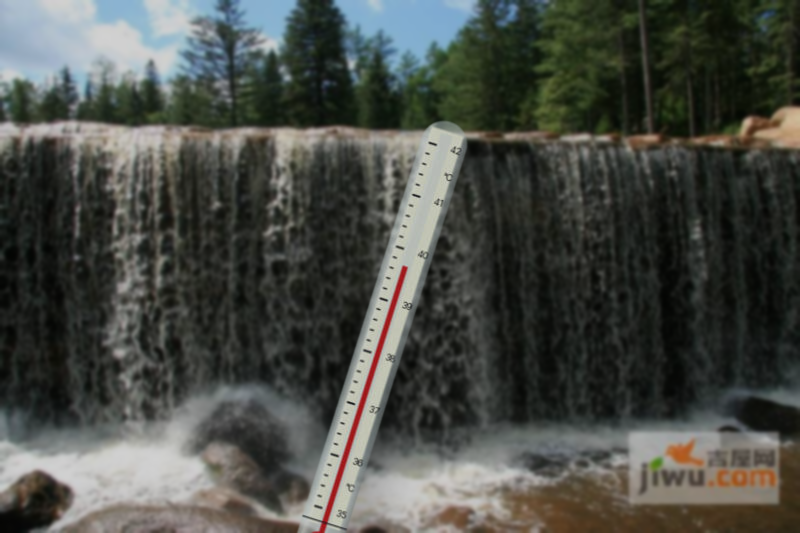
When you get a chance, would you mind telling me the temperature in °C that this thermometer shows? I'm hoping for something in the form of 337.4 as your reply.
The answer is 39.7
